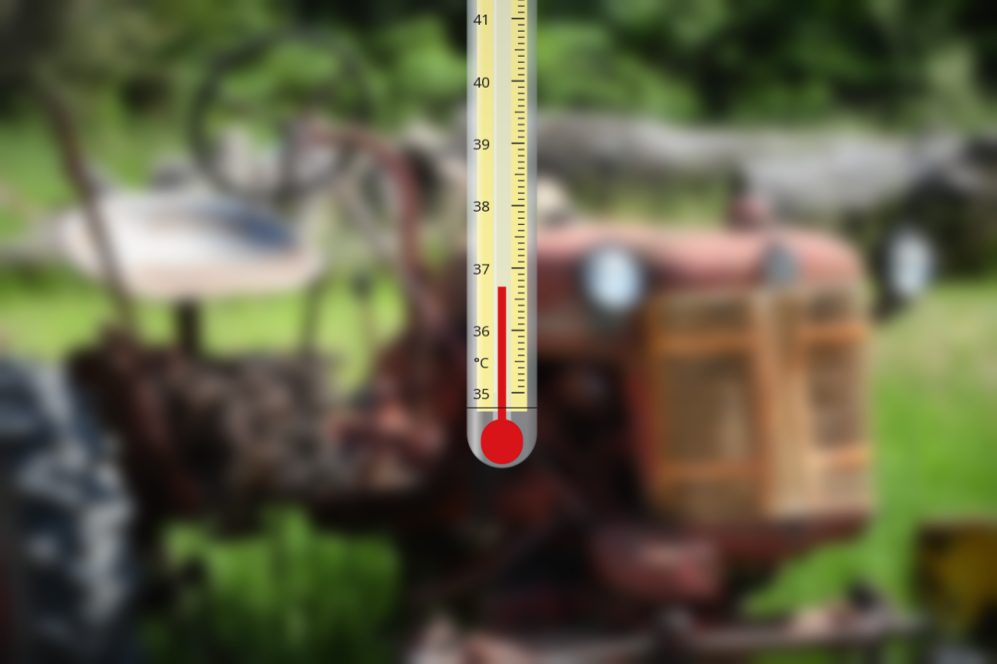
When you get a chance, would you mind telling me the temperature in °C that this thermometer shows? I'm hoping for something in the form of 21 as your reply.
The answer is 36.7
